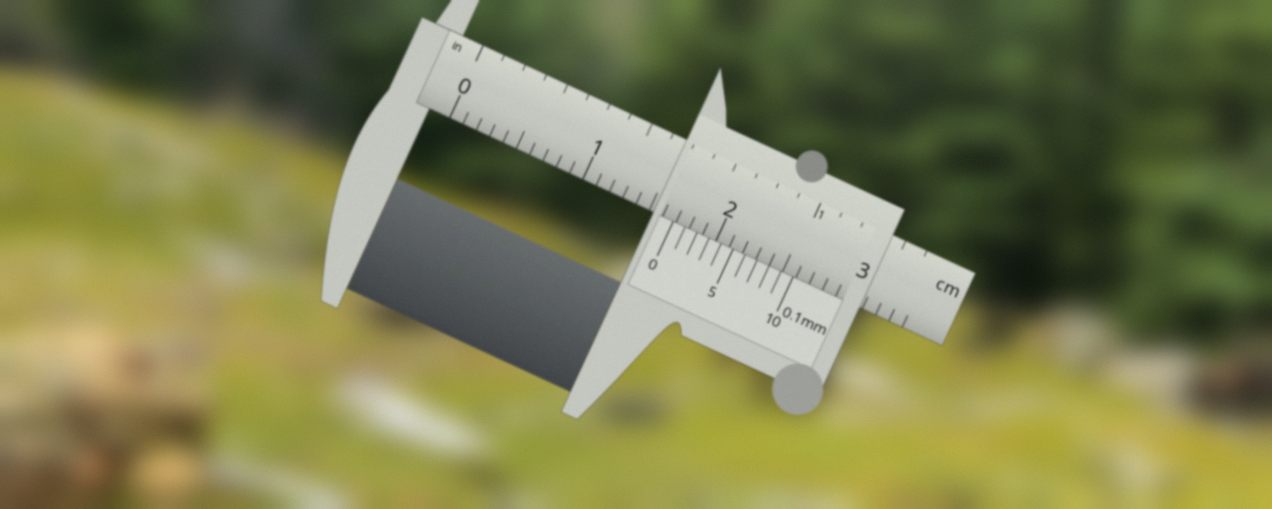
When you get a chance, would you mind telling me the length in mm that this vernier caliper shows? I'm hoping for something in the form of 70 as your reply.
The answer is 16.8
